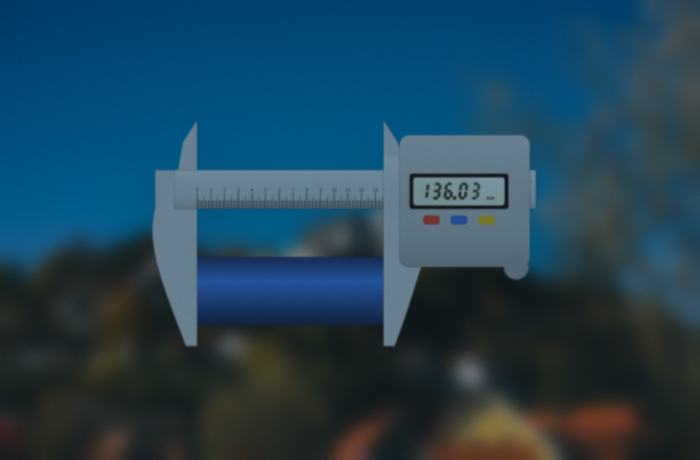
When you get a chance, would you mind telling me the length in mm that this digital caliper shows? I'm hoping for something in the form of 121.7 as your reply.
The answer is 136.03
